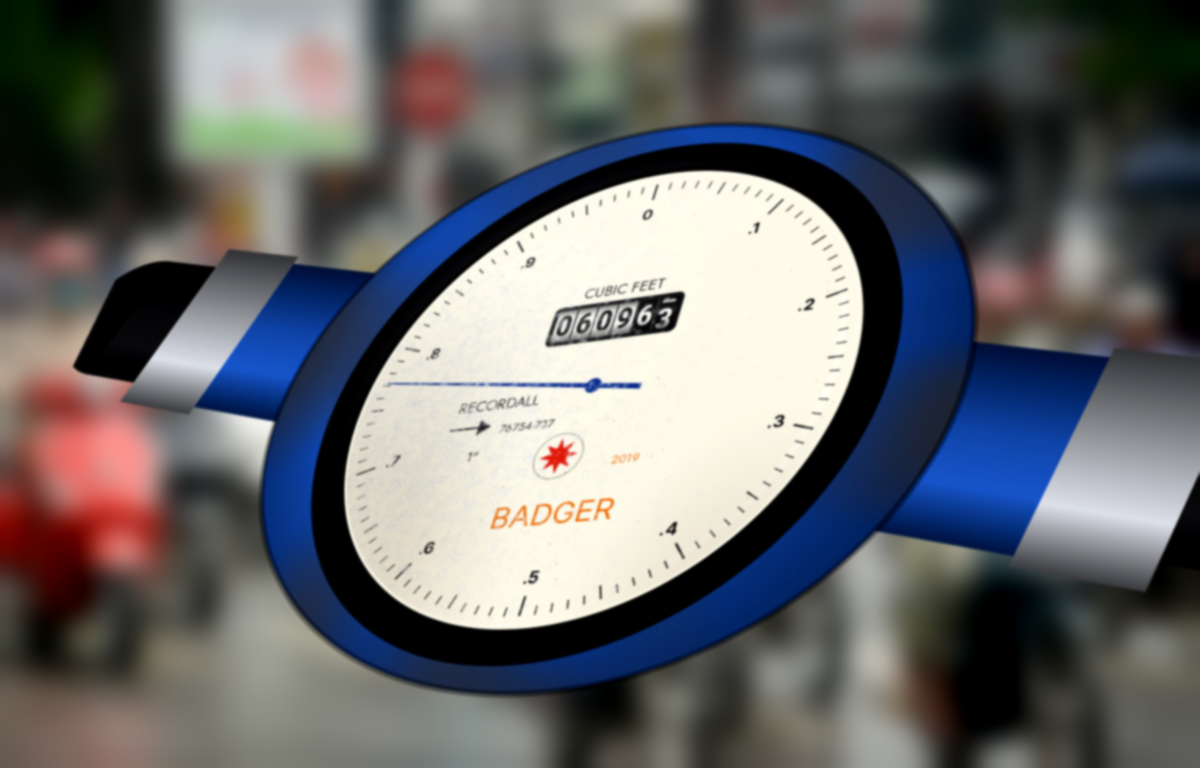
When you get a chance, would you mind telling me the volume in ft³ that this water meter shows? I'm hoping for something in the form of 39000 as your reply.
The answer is 60962.77
